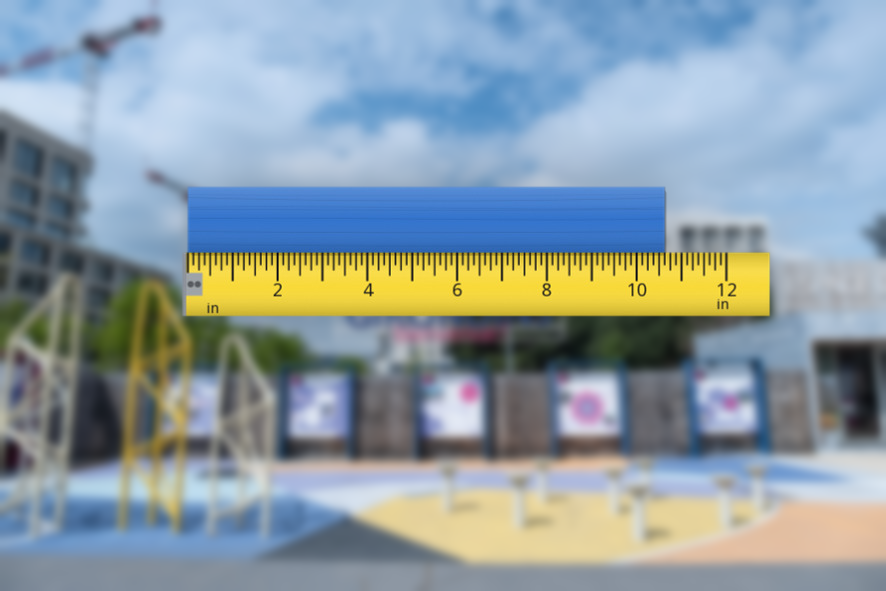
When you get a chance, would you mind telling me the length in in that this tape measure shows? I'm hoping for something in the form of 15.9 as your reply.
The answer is 10.625
